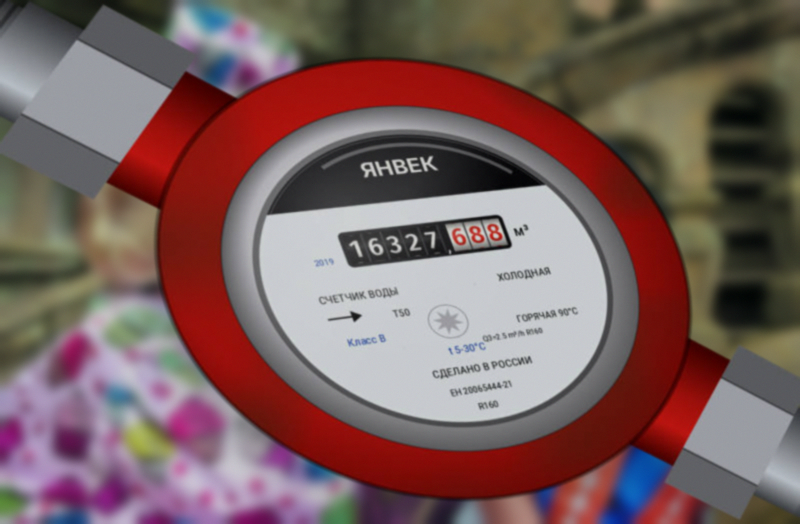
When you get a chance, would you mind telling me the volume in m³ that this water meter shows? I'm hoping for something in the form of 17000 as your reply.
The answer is 16327.688
